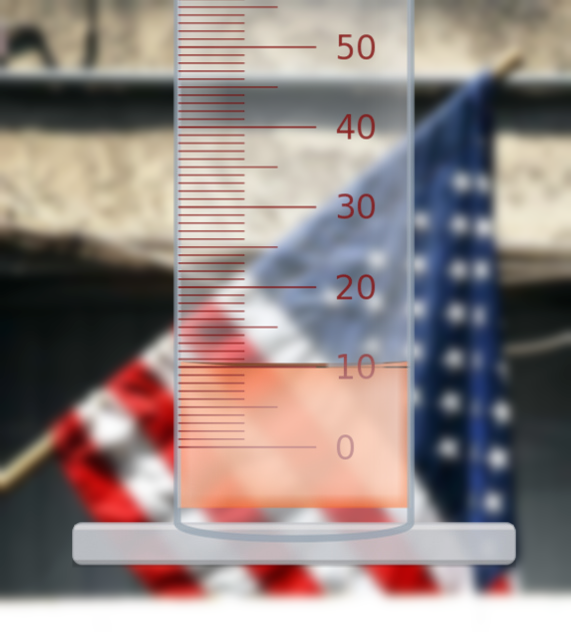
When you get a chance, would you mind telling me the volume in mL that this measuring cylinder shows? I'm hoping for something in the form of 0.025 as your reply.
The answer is 10
